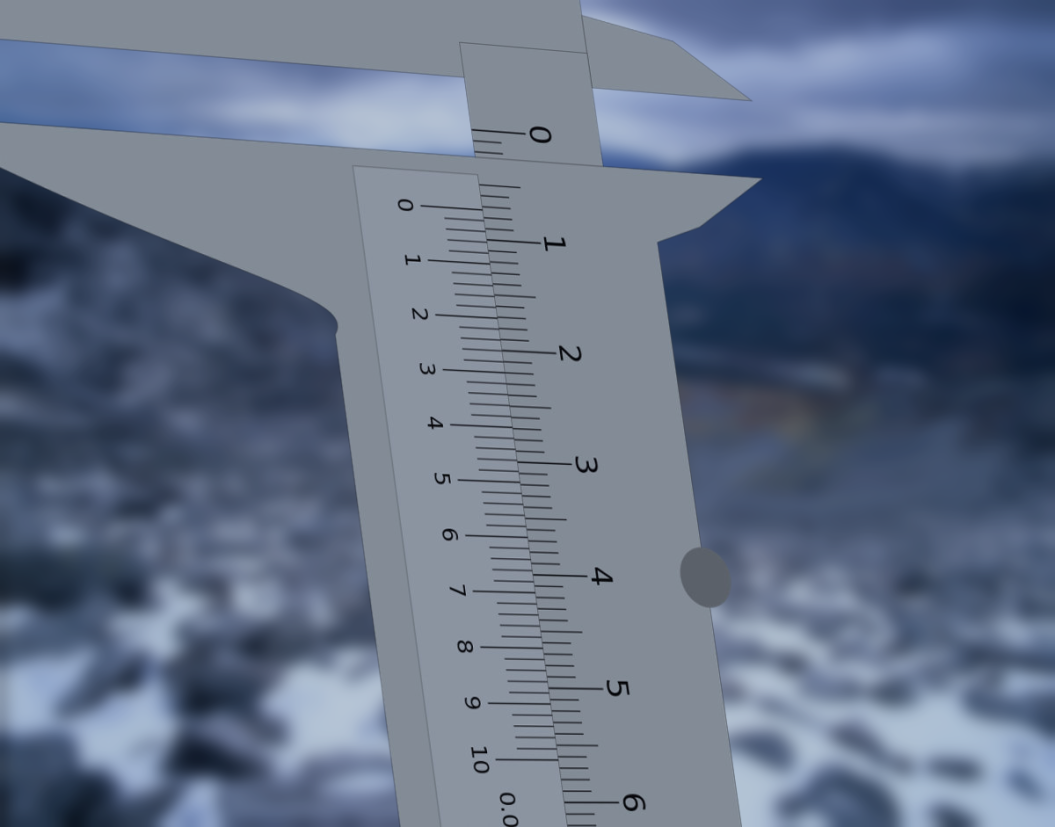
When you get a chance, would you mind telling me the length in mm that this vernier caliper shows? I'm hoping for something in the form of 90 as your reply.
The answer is 7.3
